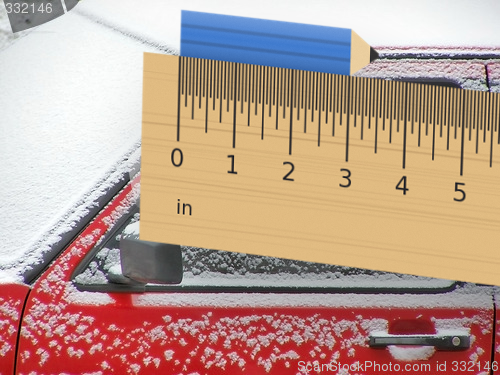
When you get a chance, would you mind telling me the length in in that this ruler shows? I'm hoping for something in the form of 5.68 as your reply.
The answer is 3.5
